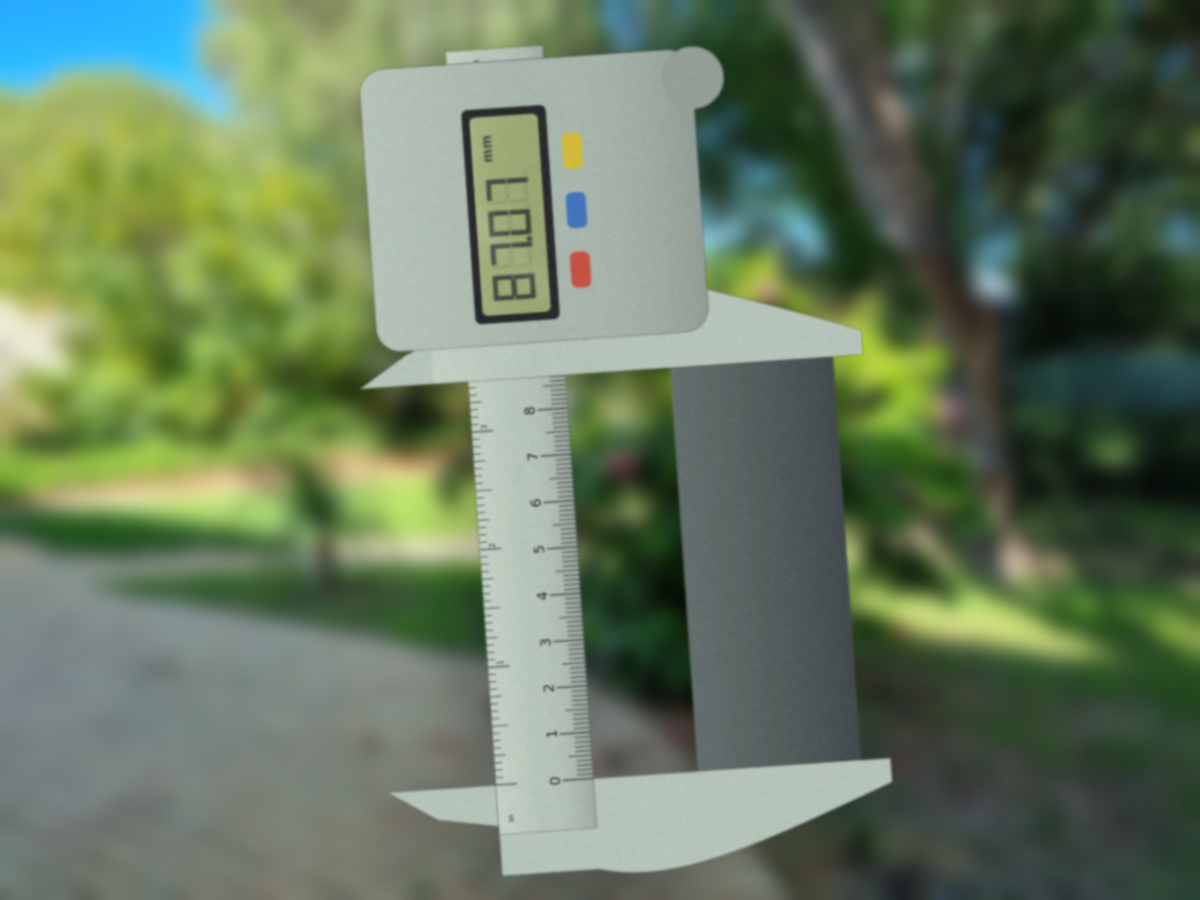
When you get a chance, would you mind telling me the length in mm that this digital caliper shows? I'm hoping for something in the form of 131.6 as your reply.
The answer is 87.07
